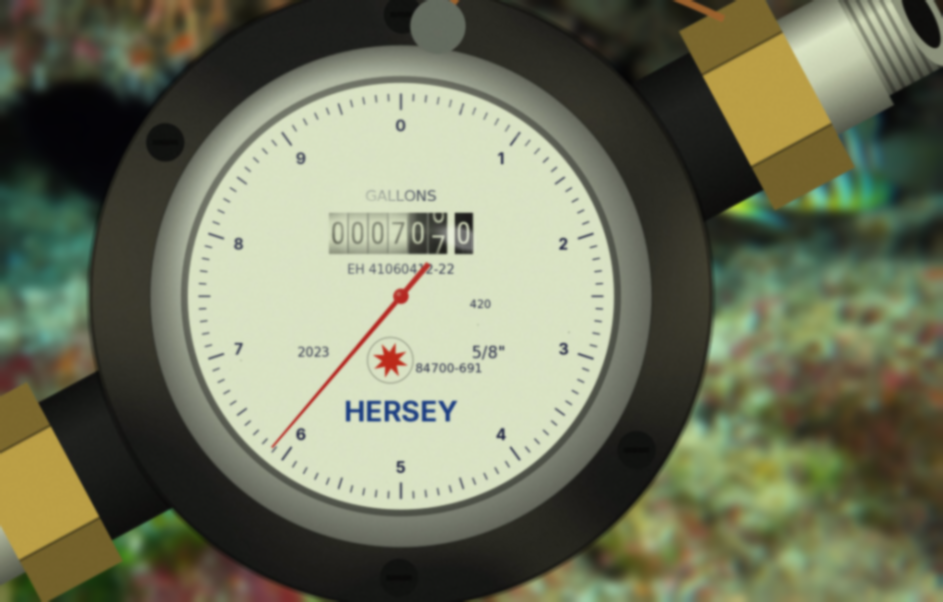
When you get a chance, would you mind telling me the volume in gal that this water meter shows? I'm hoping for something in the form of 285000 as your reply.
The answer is 7066.1
